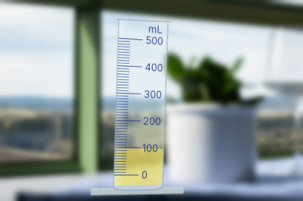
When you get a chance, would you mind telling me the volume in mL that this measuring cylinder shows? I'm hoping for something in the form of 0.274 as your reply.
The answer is 100
